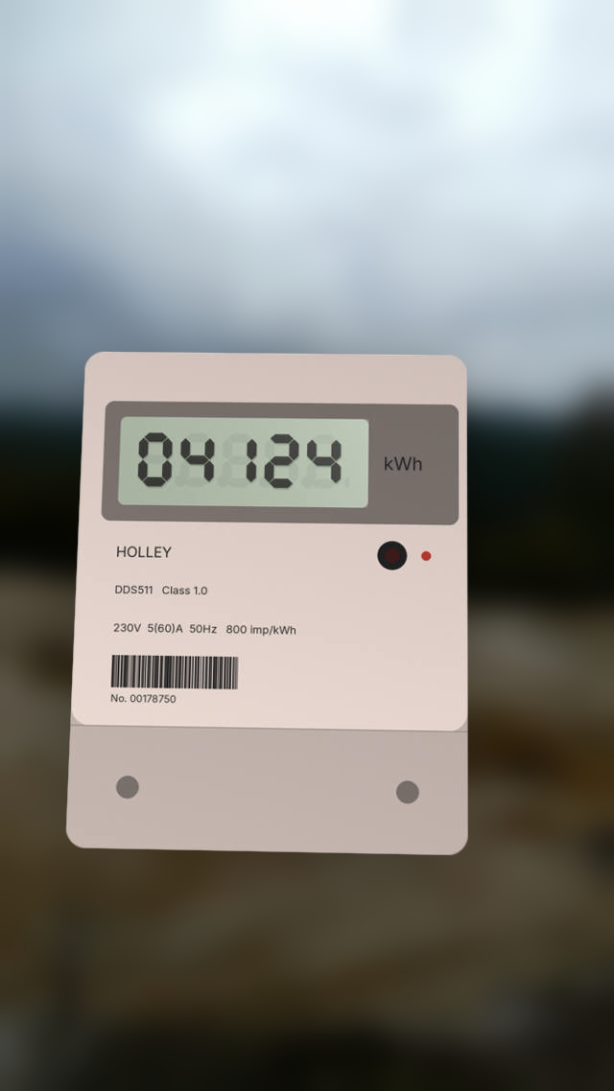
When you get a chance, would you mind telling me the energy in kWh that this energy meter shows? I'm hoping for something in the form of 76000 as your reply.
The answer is 4124
